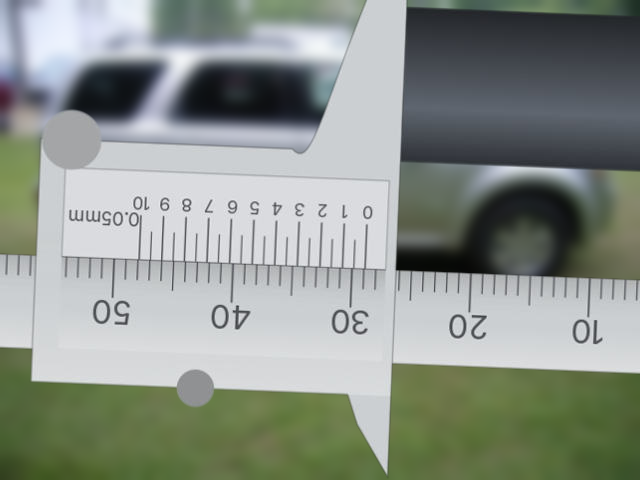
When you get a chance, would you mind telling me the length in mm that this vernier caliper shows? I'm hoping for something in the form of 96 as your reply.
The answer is 28.9
